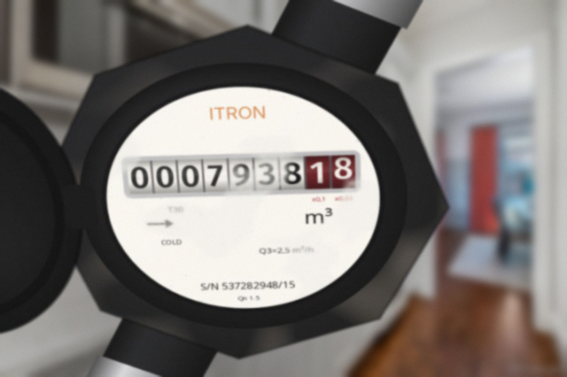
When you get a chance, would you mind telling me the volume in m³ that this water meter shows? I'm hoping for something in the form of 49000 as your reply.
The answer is 7938.18
